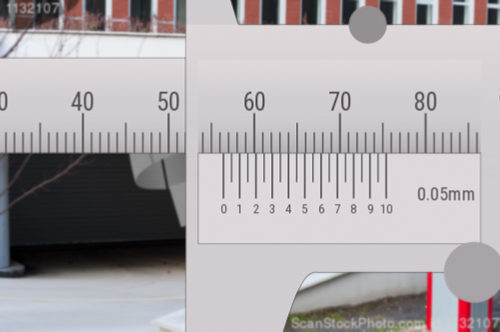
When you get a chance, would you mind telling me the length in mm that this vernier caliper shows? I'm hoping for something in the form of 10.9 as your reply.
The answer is 56.4
